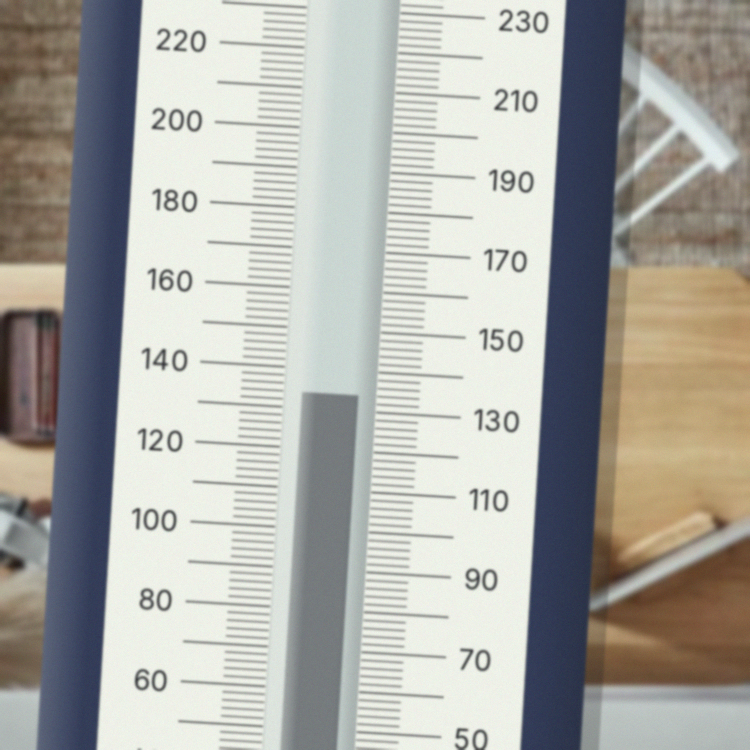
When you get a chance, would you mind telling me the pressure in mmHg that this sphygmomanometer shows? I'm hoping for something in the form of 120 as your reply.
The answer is 134
